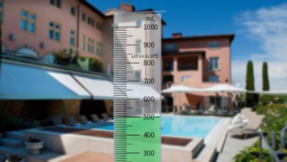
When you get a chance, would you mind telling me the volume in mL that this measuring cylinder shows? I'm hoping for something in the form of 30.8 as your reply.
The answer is 500
